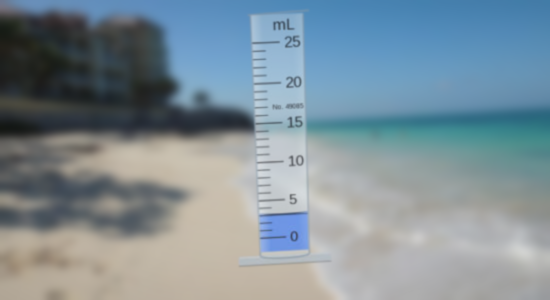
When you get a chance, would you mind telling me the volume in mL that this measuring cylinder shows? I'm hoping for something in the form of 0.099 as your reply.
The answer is 3
